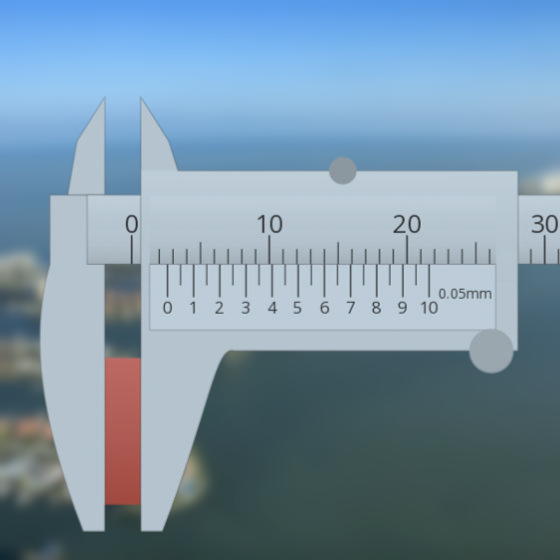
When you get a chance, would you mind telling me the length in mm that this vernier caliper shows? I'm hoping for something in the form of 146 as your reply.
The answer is 2.6
